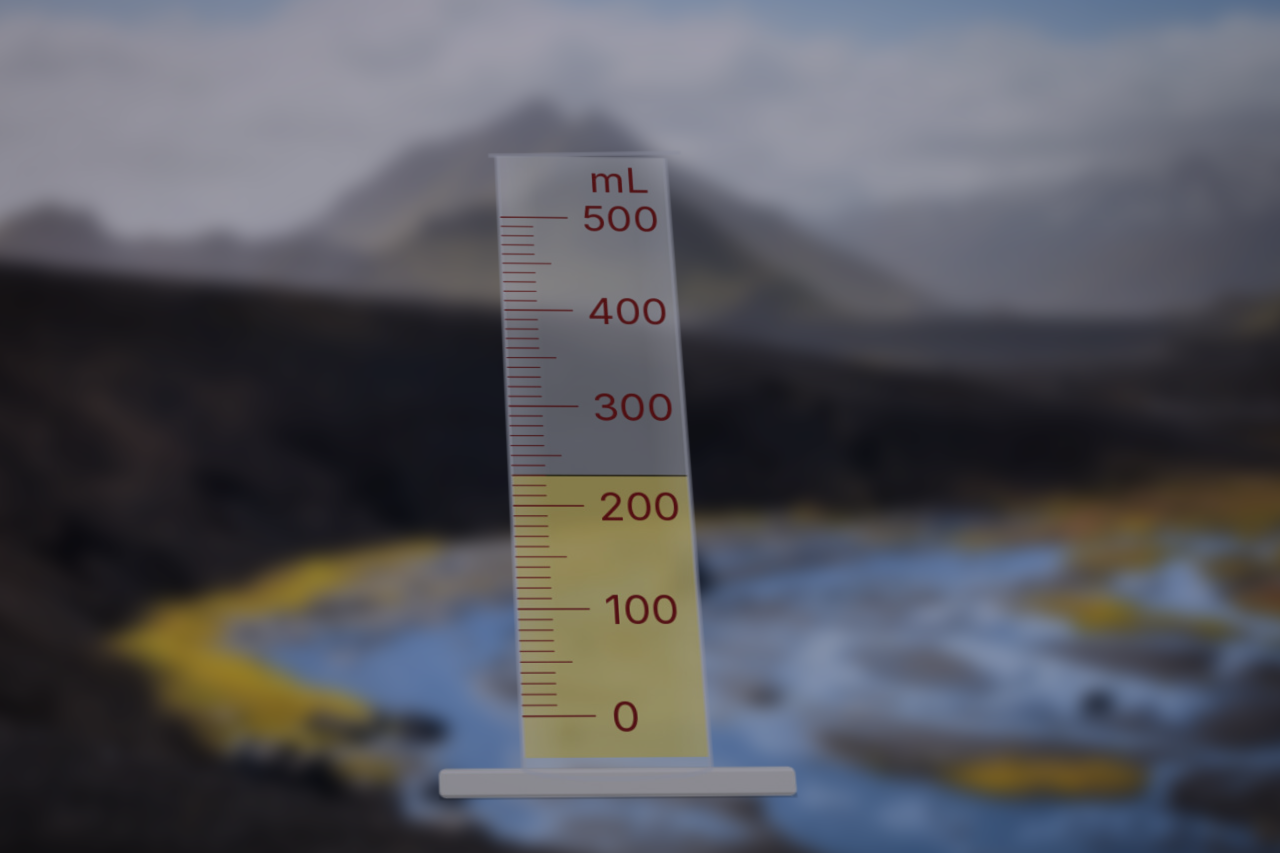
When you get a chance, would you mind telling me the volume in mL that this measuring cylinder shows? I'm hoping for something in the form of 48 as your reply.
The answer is 230
